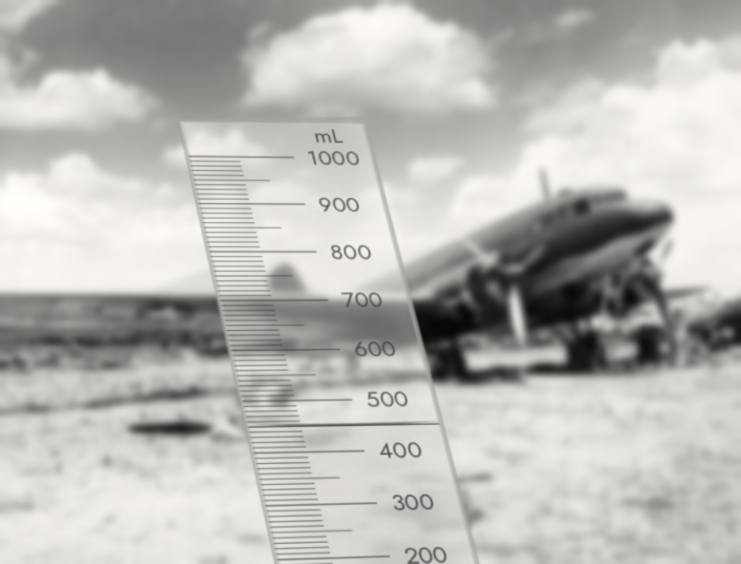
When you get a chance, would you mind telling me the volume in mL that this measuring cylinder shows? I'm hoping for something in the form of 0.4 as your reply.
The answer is 450
